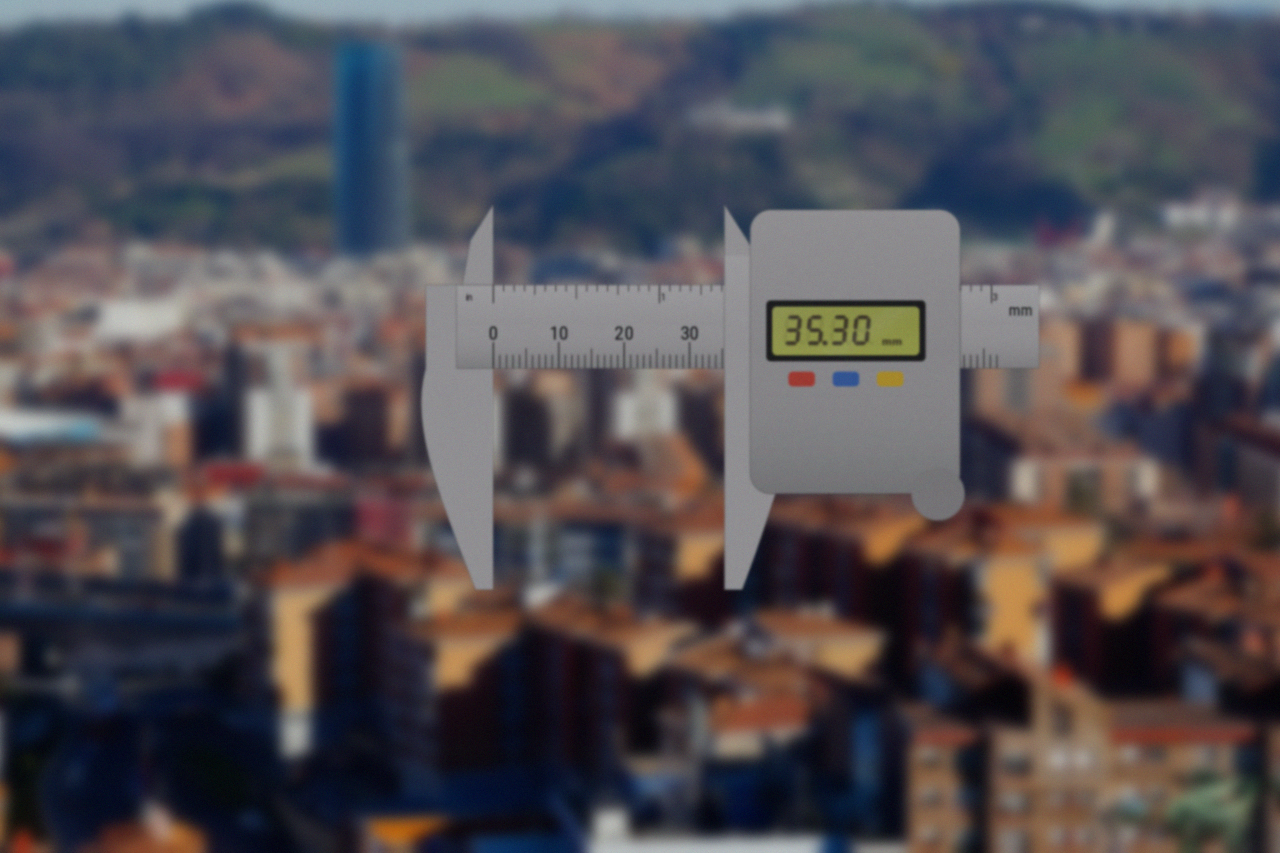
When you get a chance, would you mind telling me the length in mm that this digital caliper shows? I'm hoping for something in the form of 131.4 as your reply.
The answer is 35.30
